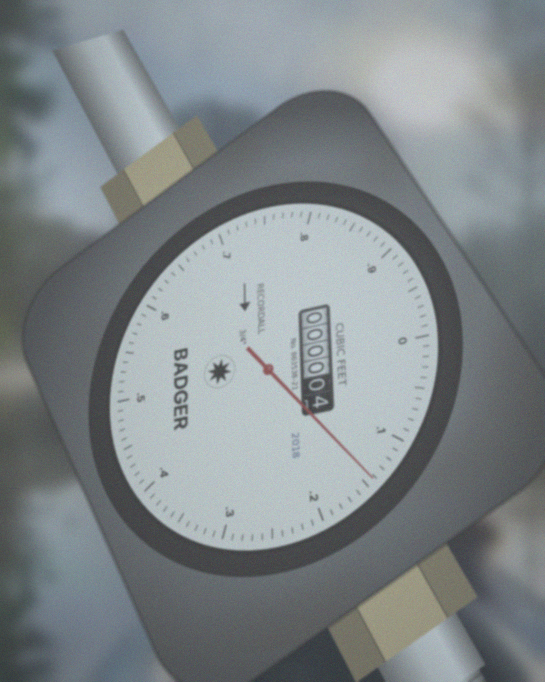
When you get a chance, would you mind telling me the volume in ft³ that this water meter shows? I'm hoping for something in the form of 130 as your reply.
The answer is 4.14
